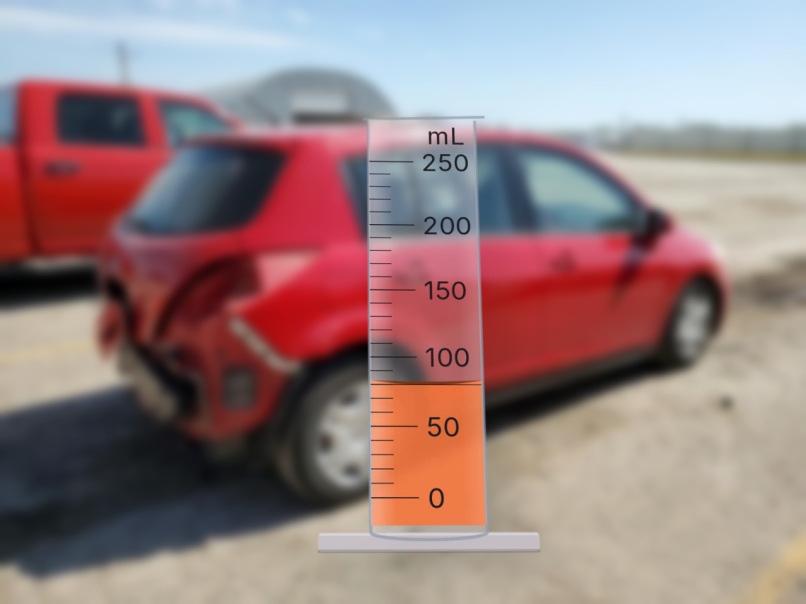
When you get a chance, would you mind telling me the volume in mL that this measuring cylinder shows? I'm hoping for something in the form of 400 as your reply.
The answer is 80
